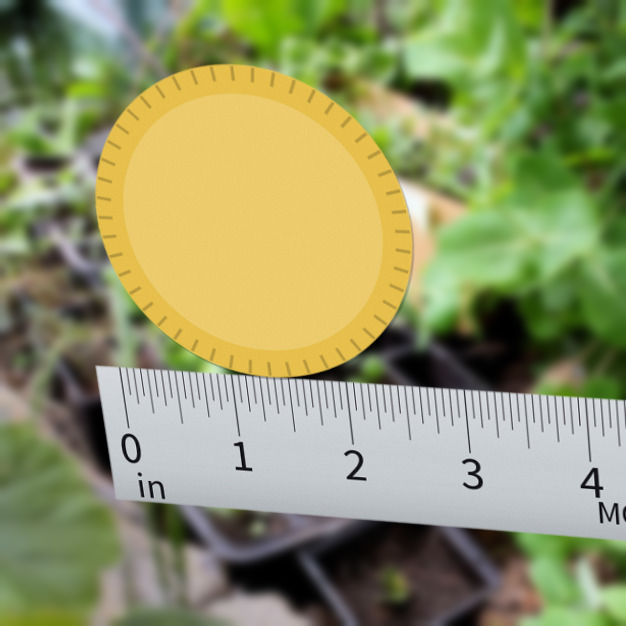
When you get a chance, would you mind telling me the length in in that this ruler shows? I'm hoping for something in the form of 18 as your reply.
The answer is 2.6875
